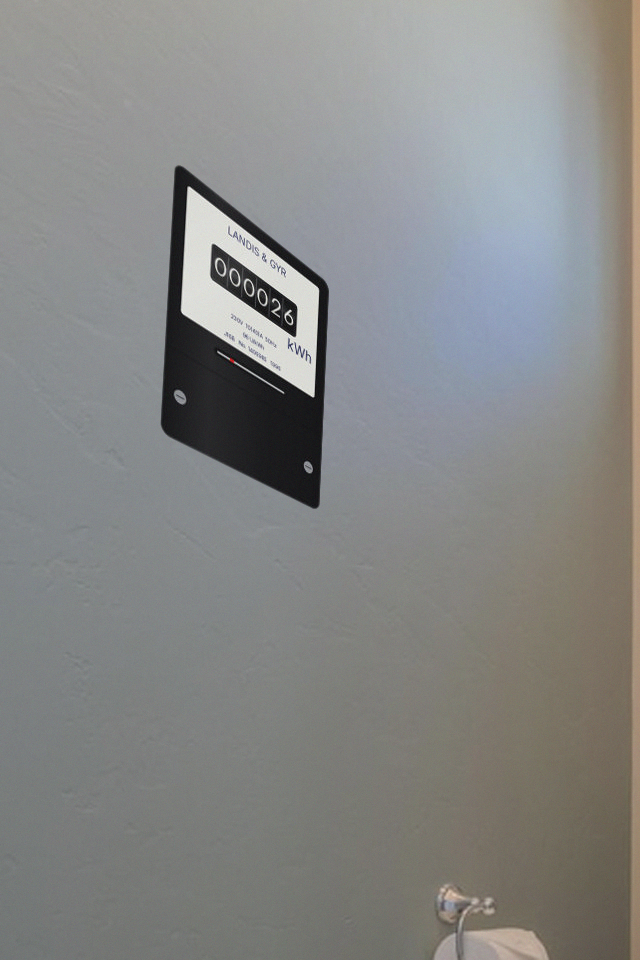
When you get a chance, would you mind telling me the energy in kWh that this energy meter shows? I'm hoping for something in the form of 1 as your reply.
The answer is 26
